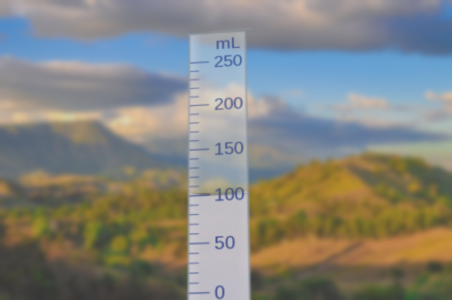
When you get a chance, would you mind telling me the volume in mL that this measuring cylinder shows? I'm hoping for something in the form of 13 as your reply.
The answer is 100
